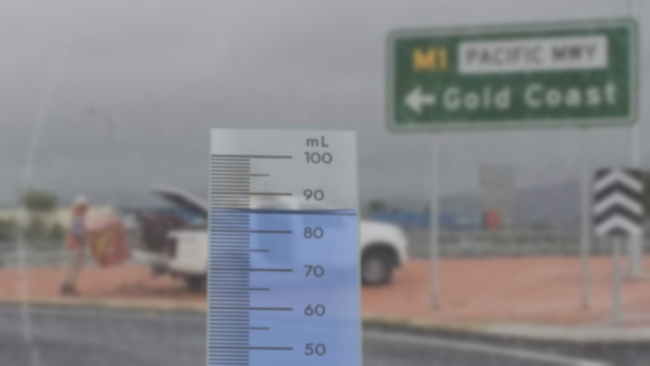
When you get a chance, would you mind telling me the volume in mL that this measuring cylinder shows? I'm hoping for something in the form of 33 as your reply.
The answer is 85
